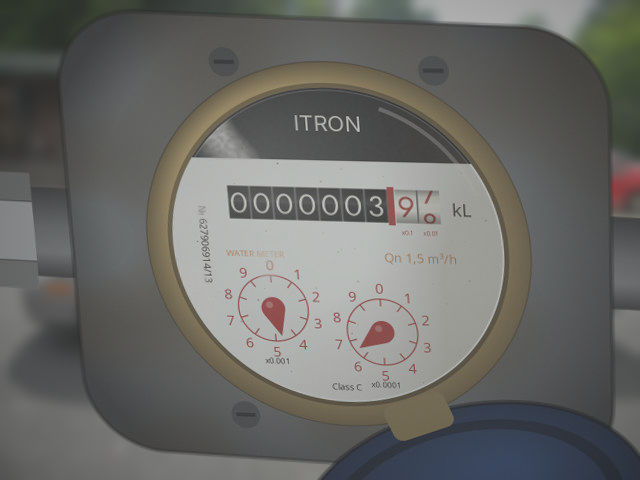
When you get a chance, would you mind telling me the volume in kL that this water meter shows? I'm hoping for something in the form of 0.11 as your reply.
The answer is 3.9746
